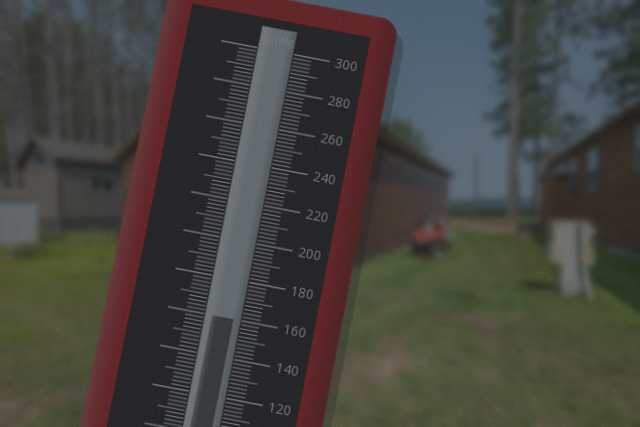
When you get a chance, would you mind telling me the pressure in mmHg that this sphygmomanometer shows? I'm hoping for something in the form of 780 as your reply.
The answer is 160
